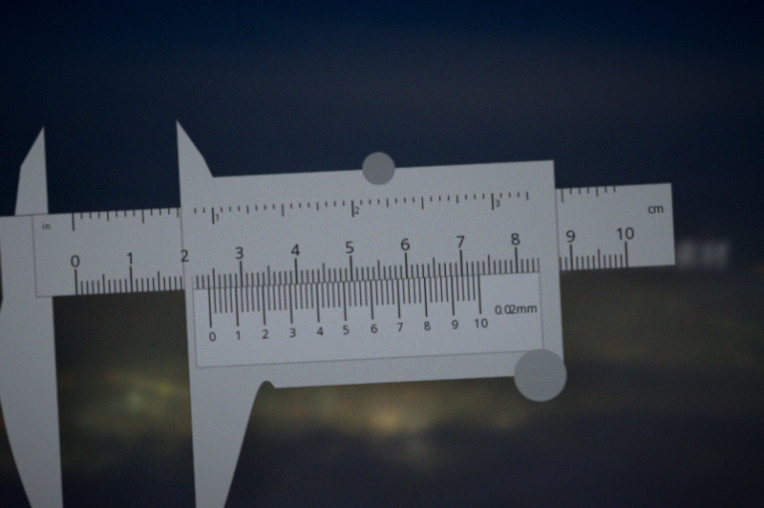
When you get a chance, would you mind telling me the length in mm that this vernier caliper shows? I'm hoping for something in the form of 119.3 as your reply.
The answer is 24.0
